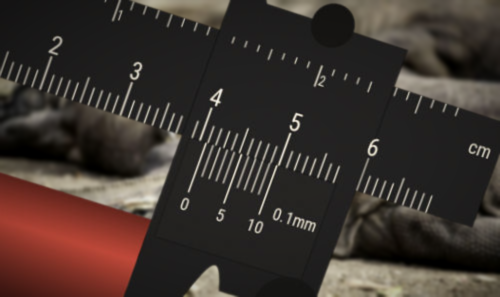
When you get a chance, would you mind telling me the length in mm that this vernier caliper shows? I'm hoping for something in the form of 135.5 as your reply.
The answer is 40.8
